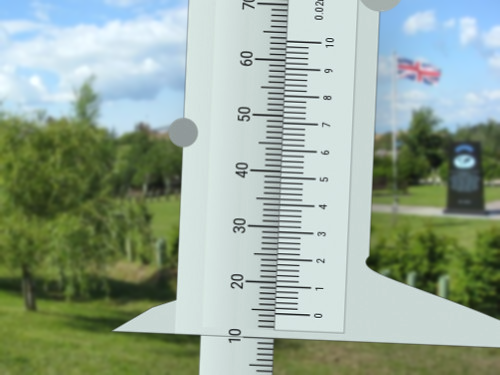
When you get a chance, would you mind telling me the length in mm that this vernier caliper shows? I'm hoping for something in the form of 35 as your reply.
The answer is 14.4
